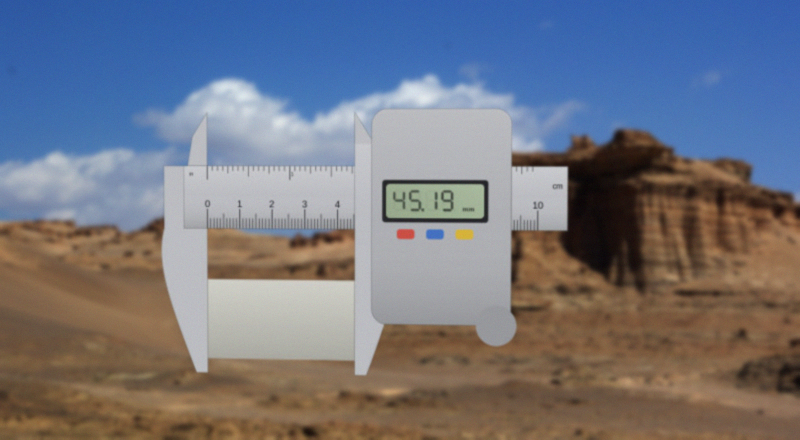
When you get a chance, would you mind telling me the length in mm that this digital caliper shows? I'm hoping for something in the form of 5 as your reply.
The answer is 45.19
